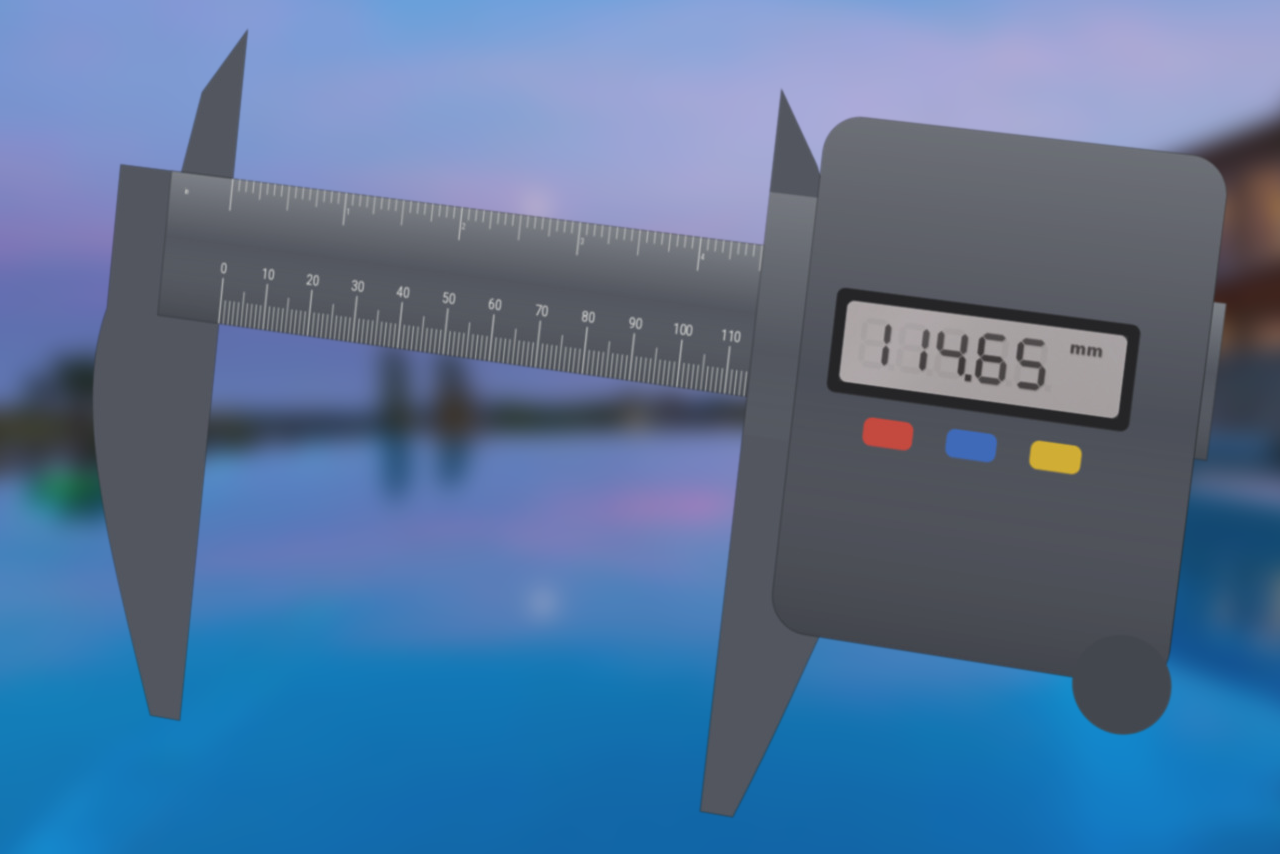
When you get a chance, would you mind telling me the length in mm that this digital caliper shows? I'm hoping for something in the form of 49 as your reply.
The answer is 114.65
